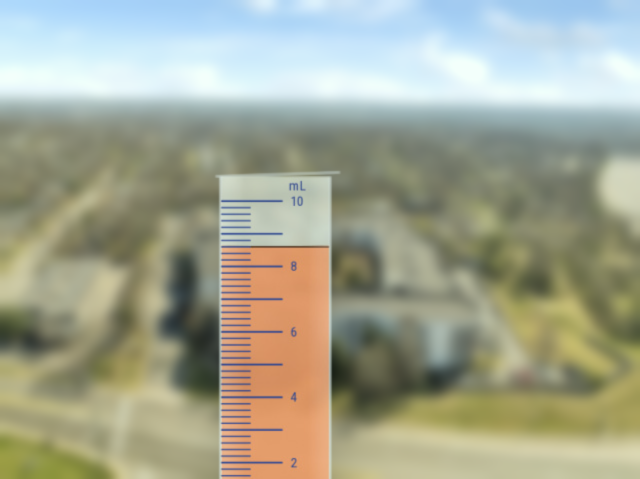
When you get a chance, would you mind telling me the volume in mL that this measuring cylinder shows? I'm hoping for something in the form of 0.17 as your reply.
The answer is 8.6
